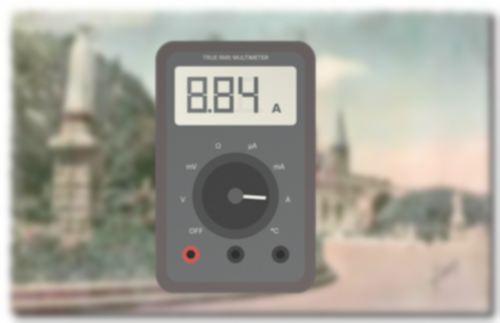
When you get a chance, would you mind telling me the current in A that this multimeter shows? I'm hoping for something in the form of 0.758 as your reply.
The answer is 8.84
